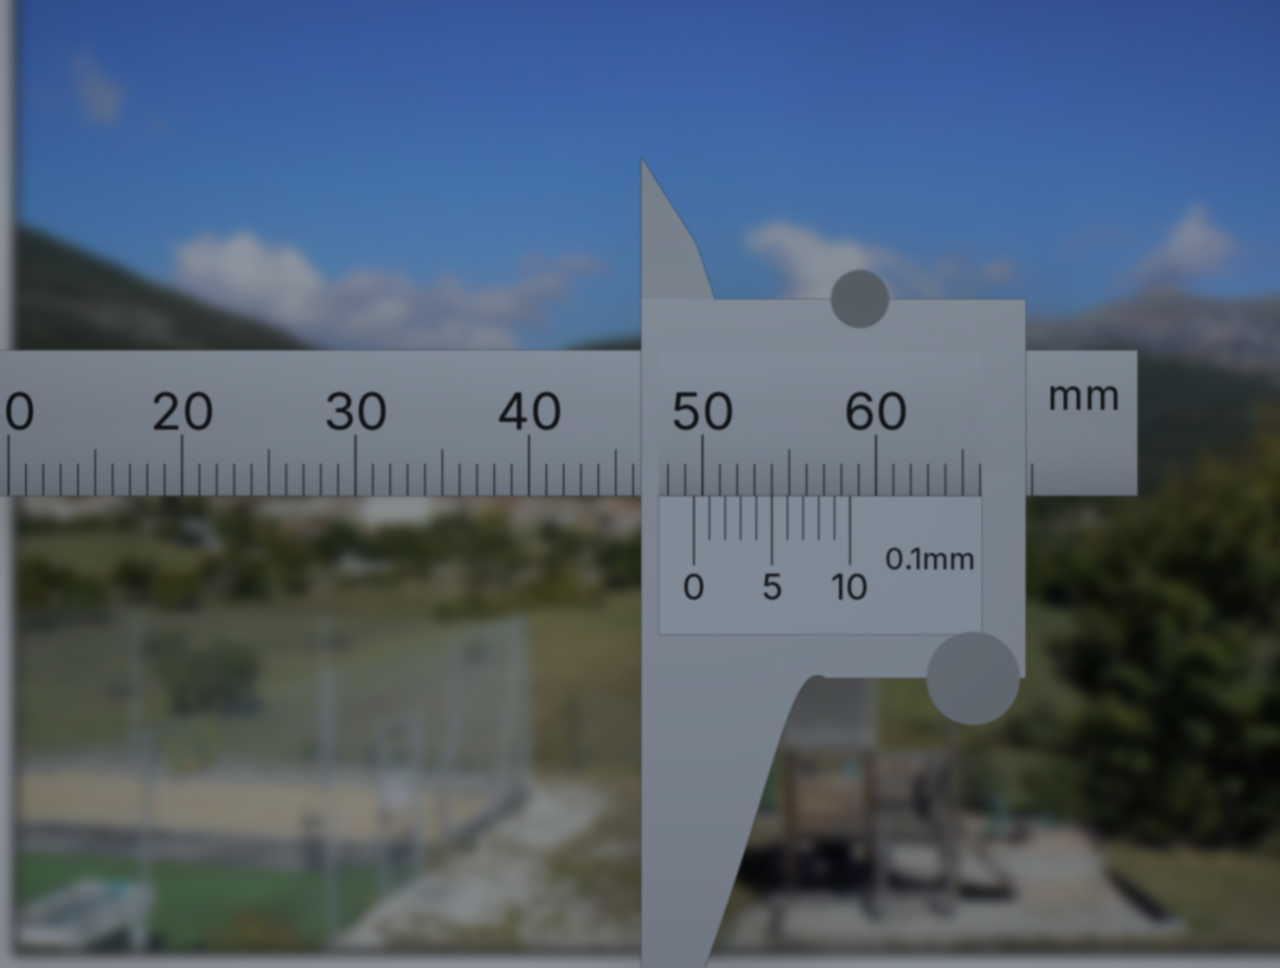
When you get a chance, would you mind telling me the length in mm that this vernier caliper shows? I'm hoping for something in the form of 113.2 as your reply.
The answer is 49.5
